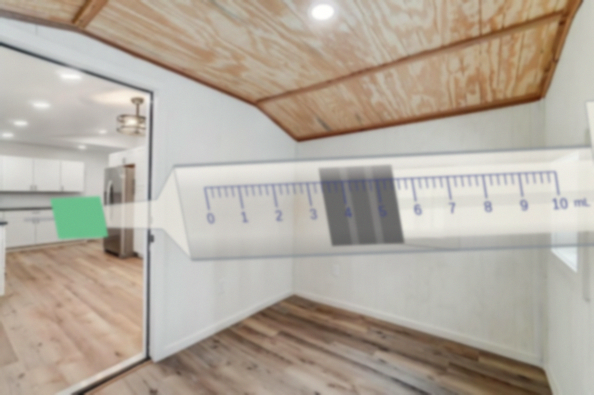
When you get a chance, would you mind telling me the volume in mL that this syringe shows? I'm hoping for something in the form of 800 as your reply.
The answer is 3.4
